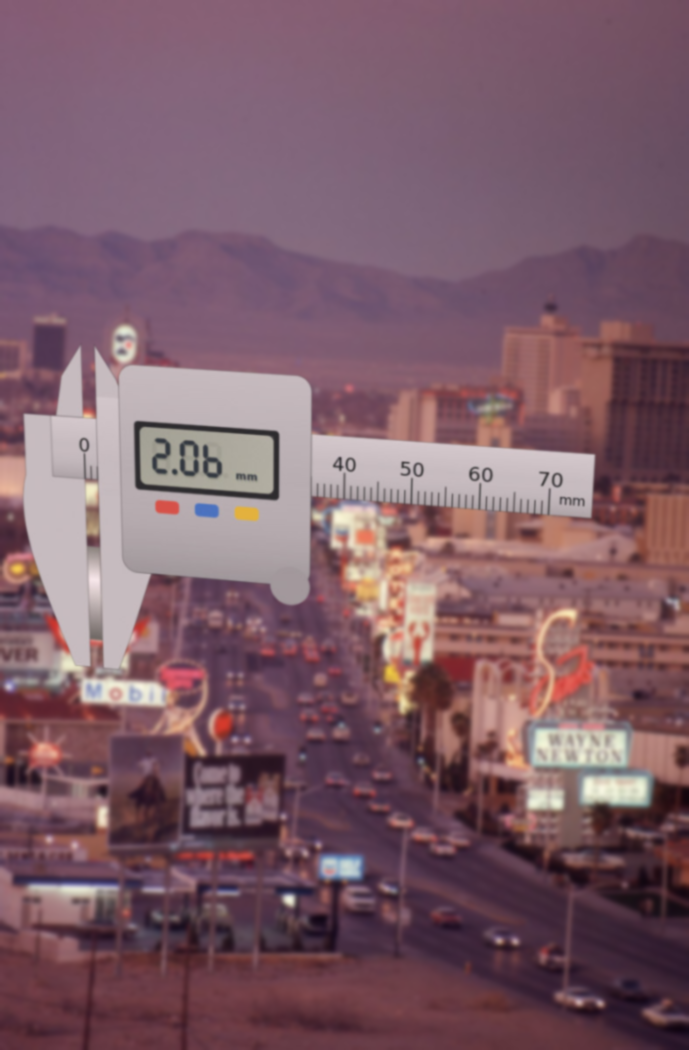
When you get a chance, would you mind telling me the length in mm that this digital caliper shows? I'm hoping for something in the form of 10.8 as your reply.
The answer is 2.06
